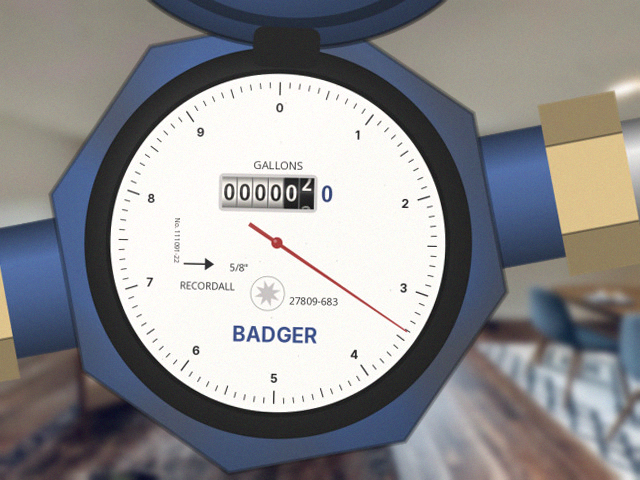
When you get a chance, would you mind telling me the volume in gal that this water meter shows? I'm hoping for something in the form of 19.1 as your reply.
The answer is 23.4
